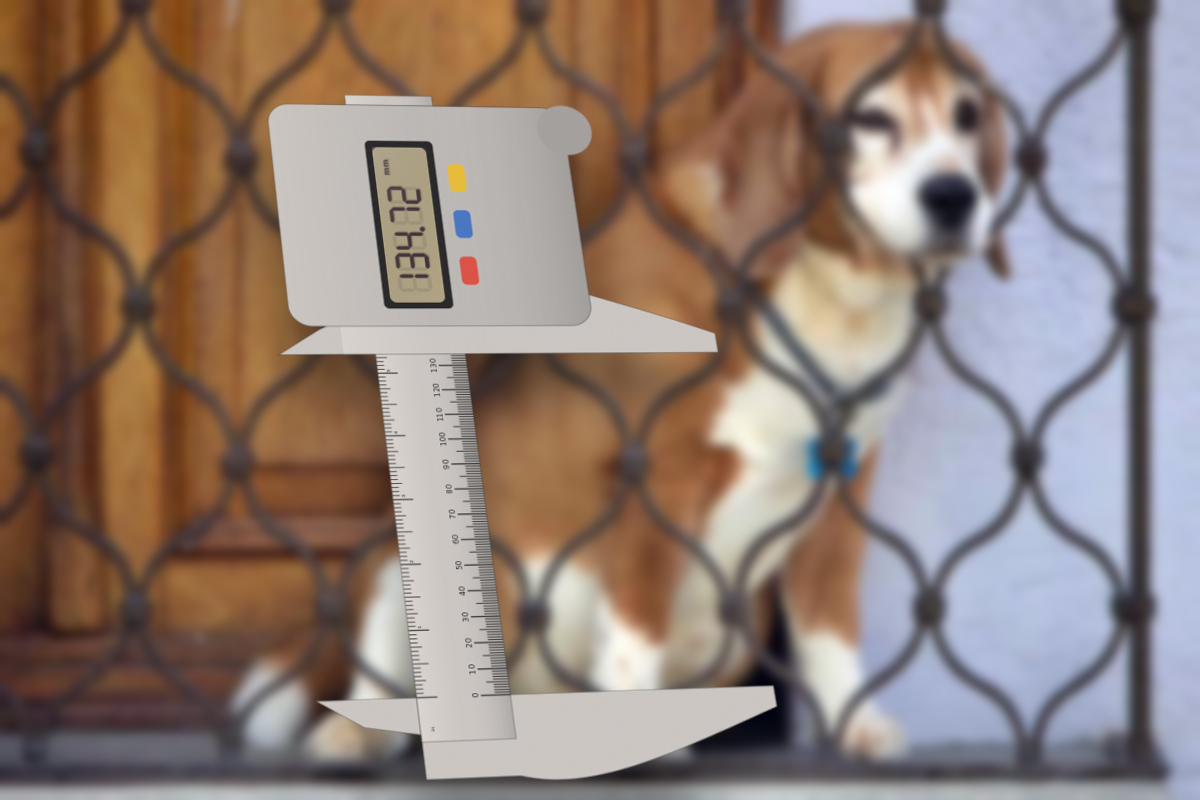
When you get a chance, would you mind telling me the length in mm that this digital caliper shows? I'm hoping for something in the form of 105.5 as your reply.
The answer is 134.72
